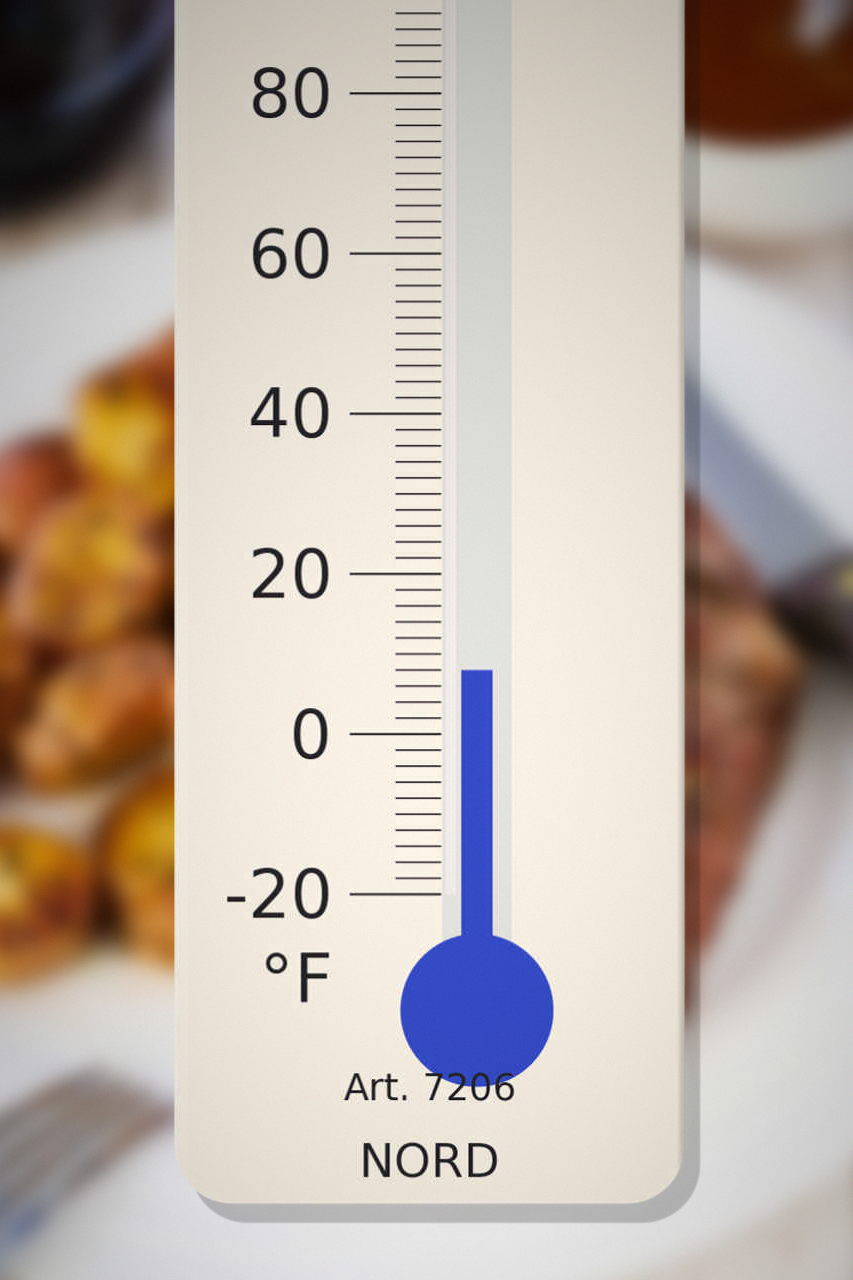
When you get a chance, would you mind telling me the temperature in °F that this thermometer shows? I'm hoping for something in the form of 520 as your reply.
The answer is 8
